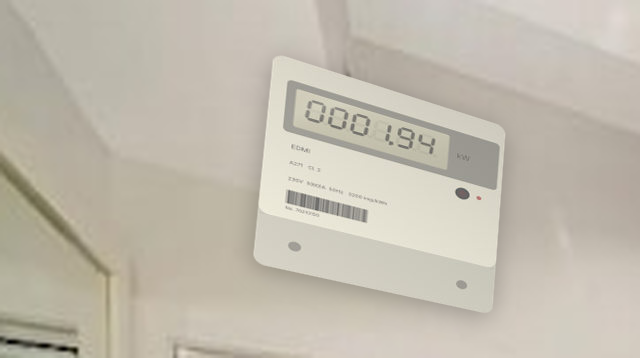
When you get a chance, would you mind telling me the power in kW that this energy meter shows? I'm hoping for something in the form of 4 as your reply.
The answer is 1.94
